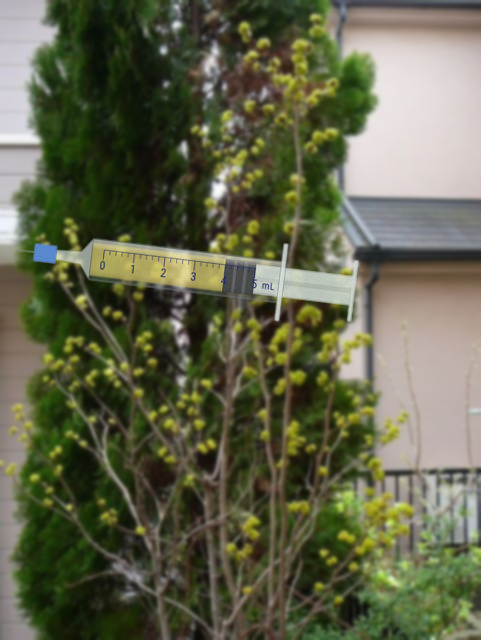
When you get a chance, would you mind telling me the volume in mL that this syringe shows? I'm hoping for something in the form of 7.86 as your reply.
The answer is 4
